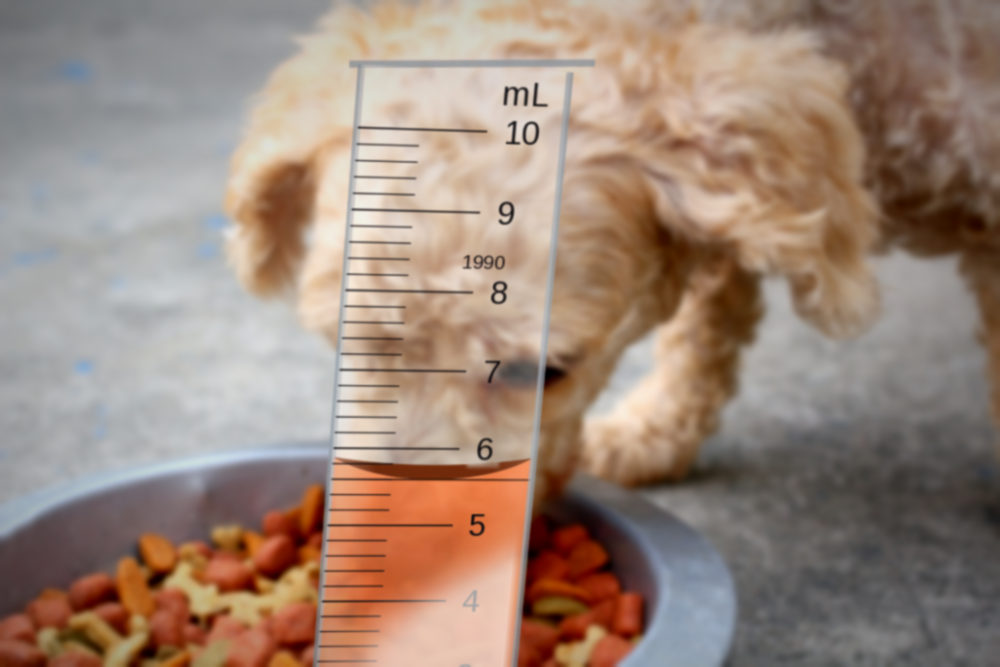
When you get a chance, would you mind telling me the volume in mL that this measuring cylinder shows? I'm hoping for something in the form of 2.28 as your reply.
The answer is 5.6
